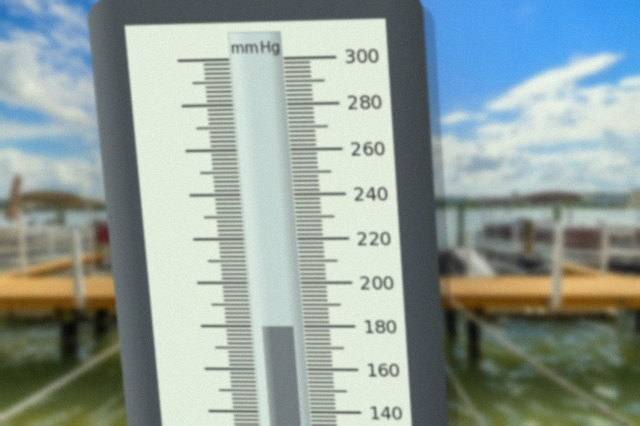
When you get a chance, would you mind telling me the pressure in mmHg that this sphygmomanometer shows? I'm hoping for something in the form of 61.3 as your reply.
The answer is 180
